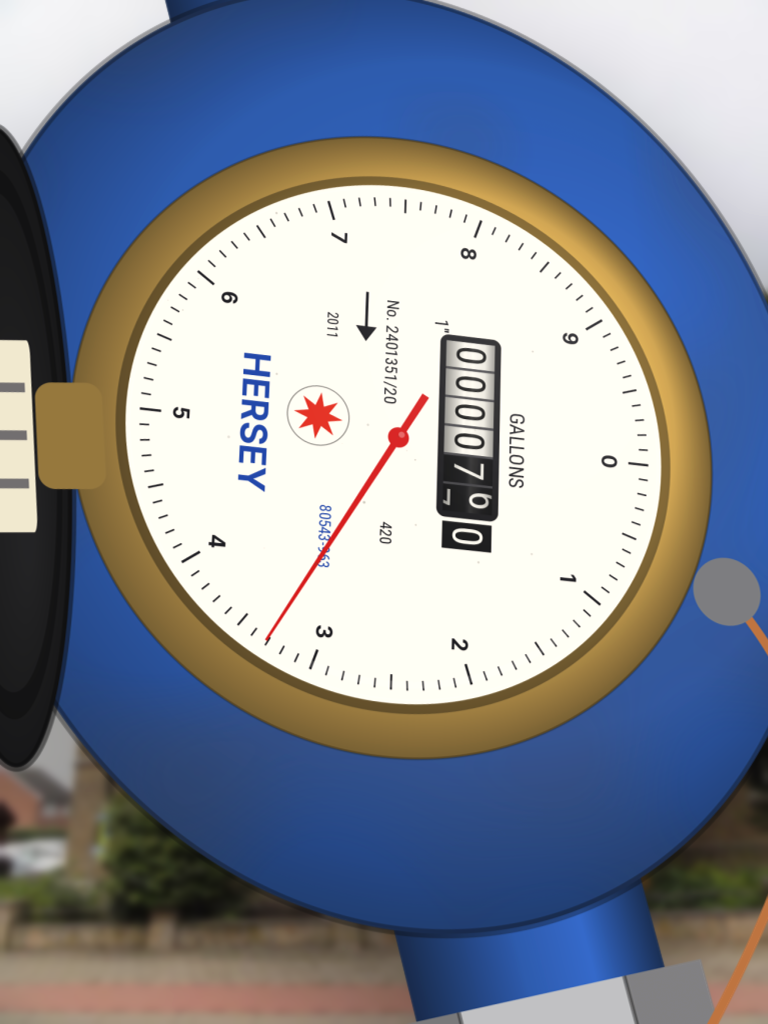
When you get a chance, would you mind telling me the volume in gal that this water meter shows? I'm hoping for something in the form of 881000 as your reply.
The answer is 763.3
